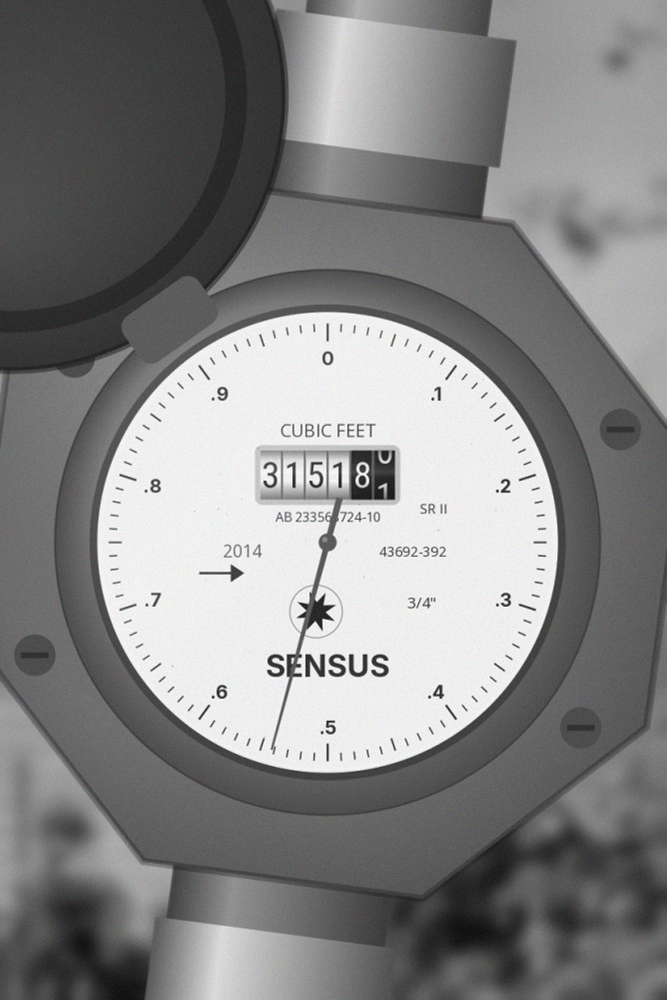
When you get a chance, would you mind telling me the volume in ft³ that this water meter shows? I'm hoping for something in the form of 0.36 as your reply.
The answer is 315180.54
